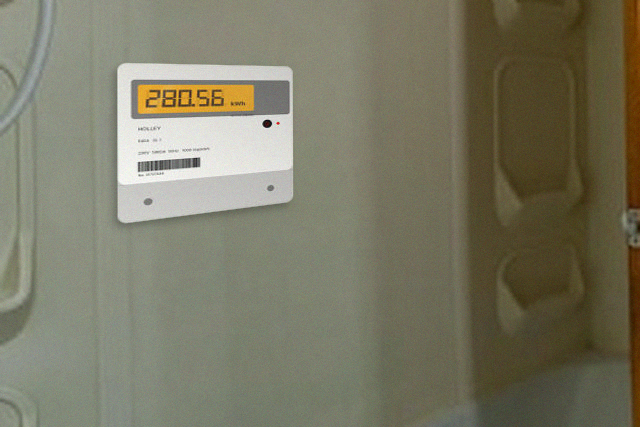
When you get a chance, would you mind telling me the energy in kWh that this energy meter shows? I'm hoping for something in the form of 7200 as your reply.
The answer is 280.56
